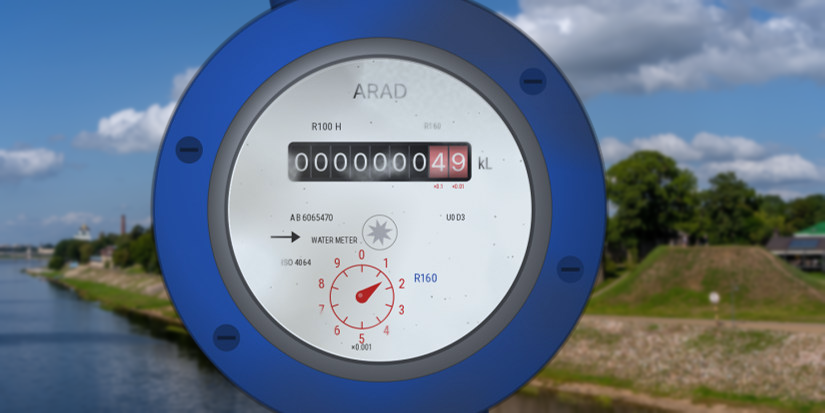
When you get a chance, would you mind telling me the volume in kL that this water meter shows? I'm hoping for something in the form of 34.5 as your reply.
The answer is 0.491
